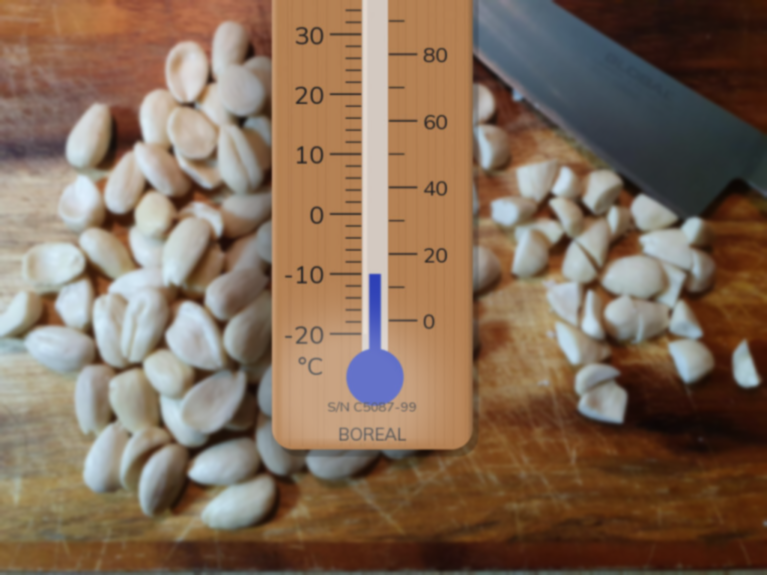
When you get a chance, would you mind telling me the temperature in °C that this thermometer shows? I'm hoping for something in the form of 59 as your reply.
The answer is -10
